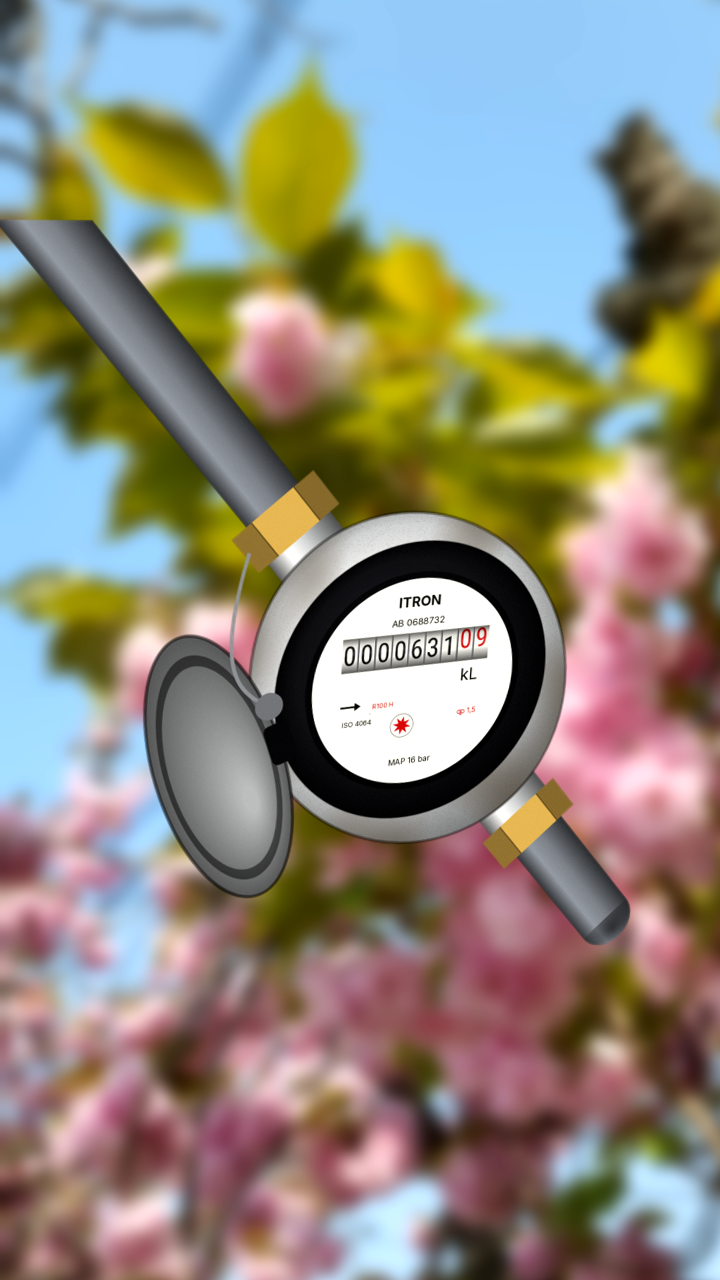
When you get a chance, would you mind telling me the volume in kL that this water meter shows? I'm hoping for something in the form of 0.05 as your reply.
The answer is 631.09
